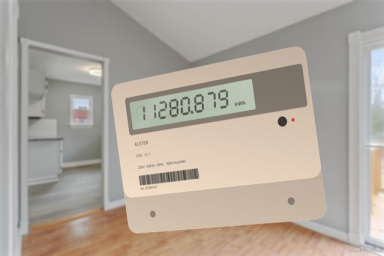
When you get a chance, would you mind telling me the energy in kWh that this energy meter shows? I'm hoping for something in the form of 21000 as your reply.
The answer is 11280.879
